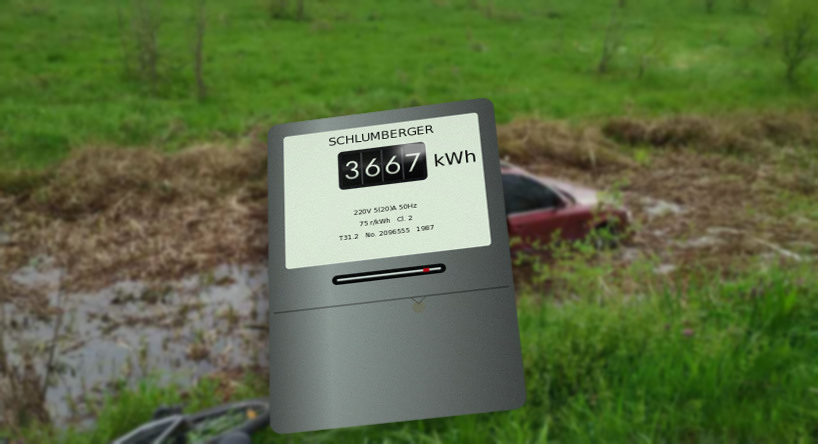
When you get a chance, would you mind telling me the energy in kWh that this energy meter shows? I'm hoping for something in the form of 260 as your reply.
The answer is 3667
